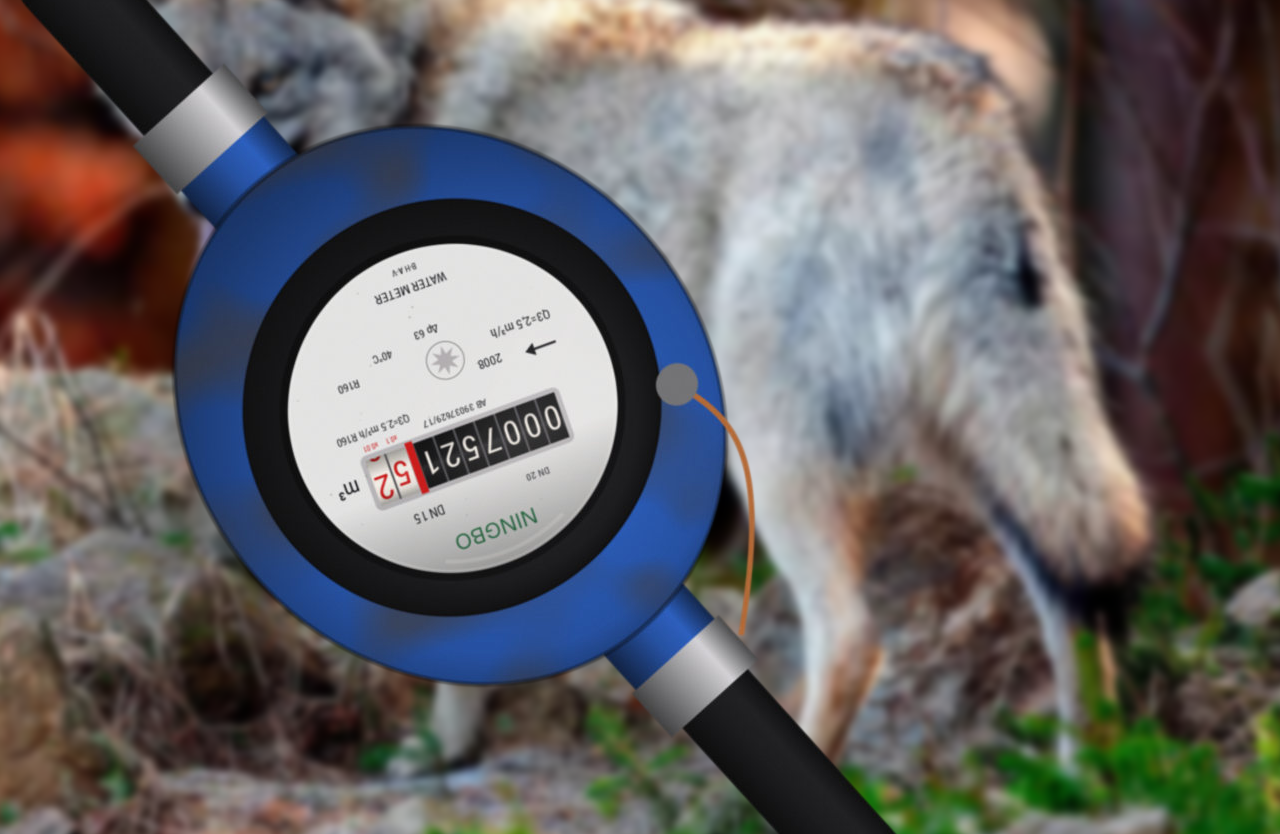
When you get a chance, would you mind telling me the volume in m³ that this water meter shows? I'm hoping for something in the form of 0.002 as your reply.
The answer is 7521.52
